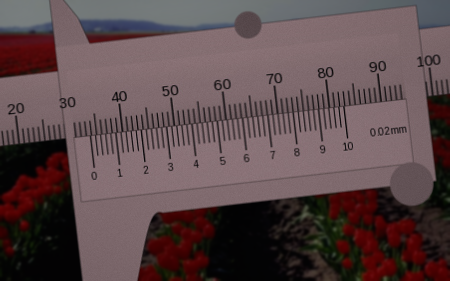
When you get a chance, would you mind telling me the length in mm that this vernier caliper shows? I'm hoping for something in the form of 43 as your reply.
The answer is 33.8
